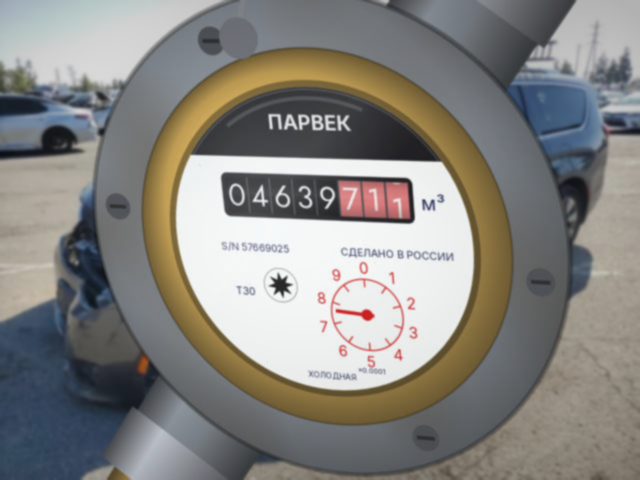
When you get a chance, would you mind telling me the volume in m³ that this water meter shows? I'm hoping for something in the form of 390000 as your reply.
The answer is 4639.7107
